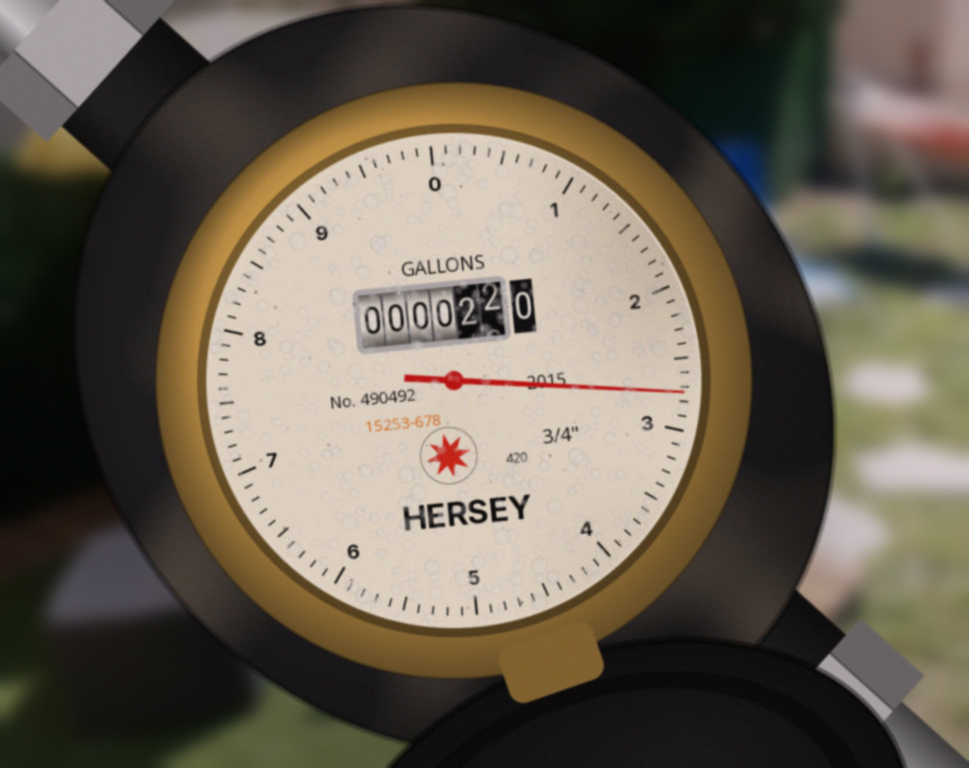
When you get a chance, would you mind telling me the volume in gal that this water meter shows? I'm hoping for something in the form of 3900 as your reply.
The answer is 222.7
